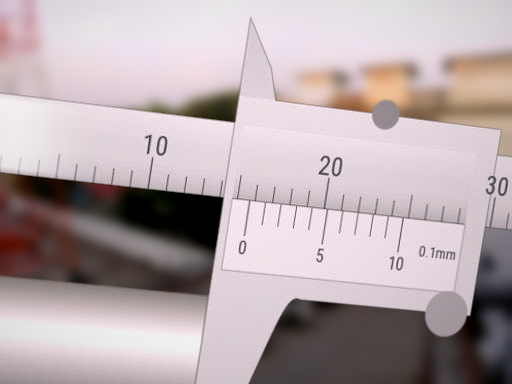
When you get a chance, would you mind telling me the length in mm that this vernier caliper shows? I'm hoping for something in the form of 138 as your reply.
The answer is 15.7
